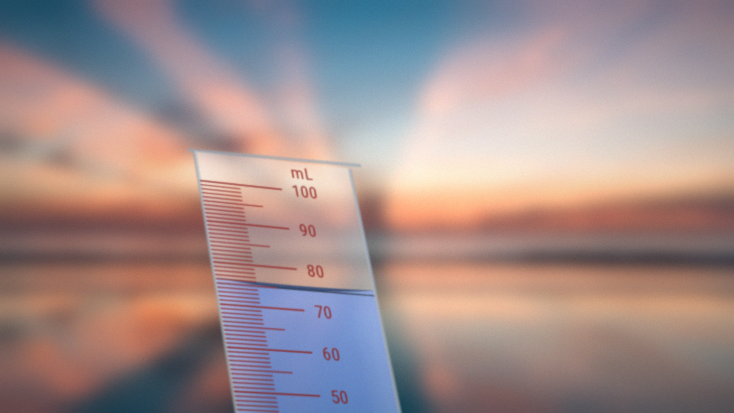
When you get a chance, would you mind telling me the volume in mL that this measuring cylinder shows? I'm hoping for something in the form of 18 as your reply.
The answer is 75
